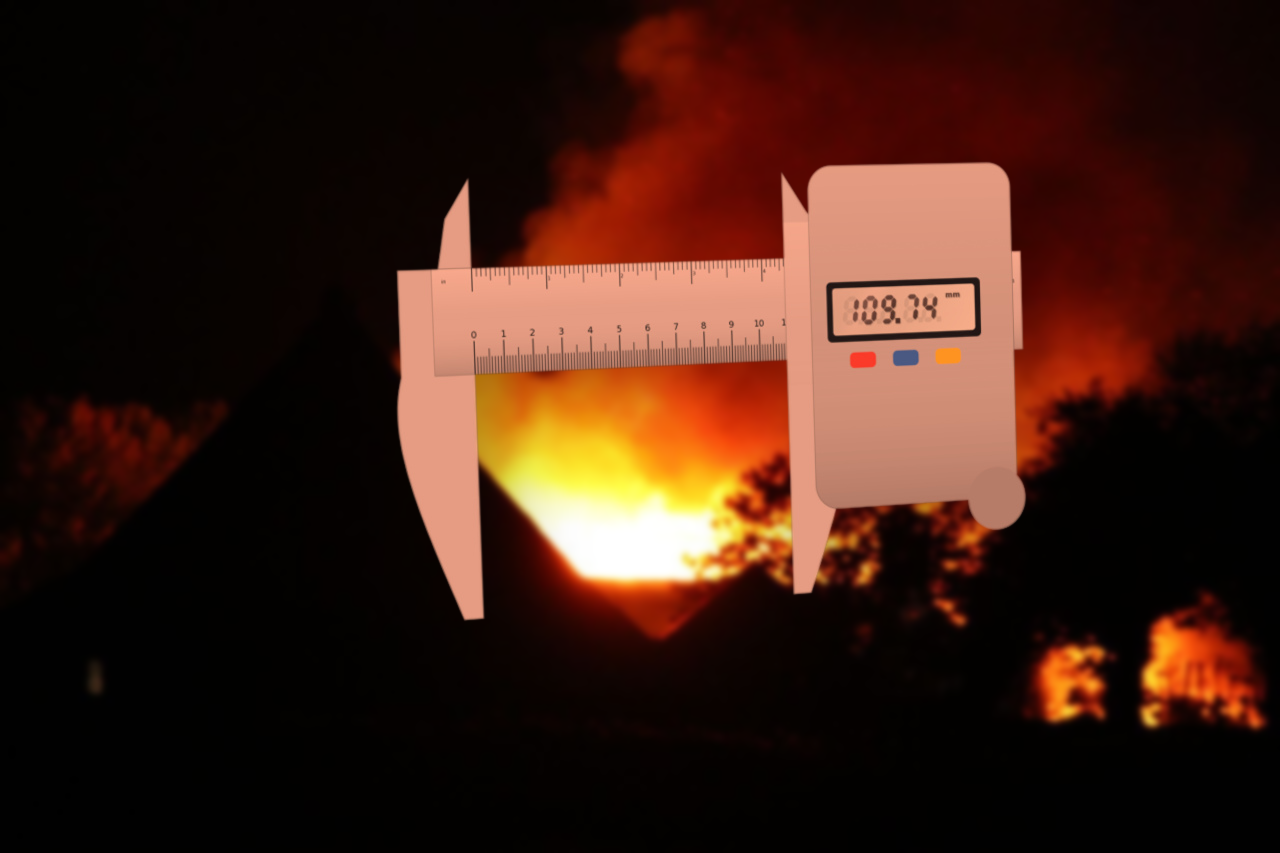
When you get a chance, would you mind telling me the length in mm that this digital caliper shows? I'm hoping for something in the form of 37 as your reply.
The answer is 109.74
